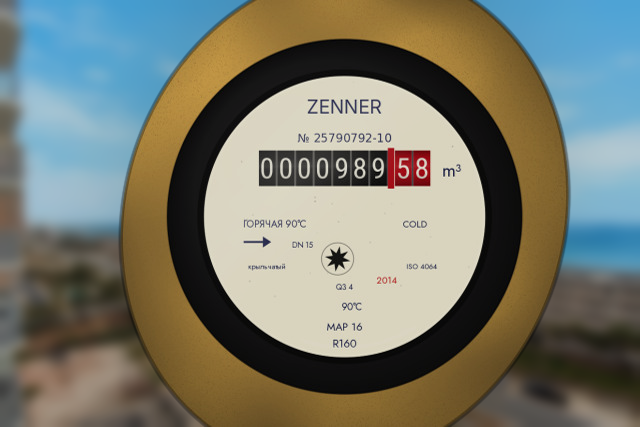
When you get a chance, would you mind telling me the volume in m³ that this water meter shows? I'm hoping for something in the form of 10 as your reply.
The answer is 989.58
